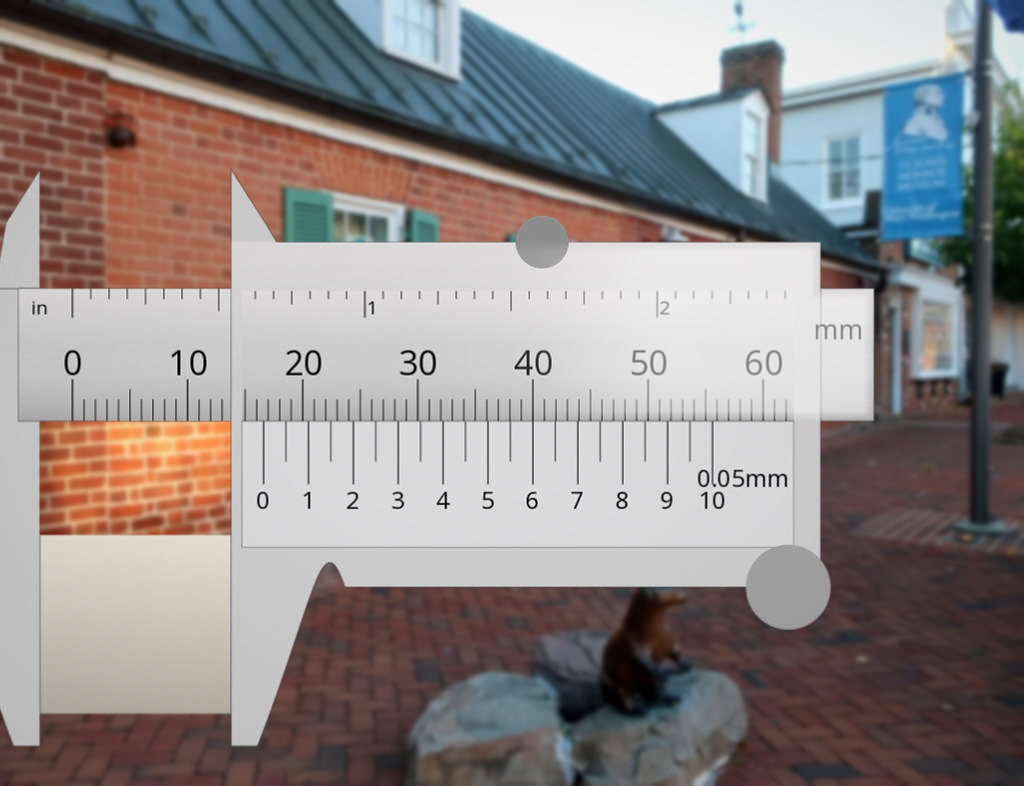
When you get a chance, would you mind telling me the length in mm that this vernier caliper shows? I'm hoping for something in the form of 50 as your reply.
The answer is 16.6
